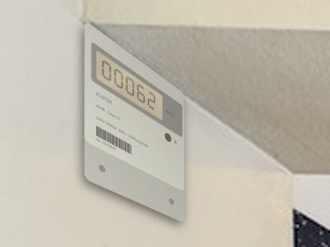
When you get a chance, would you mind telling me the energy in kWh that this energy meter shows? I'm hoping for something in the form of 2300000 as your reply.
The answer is 62
